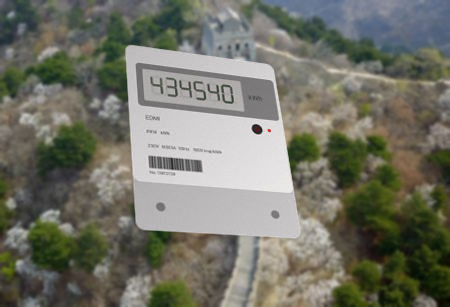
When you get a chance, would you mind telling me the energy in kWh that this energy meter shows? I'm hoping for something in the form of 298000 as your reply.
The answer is 434540
